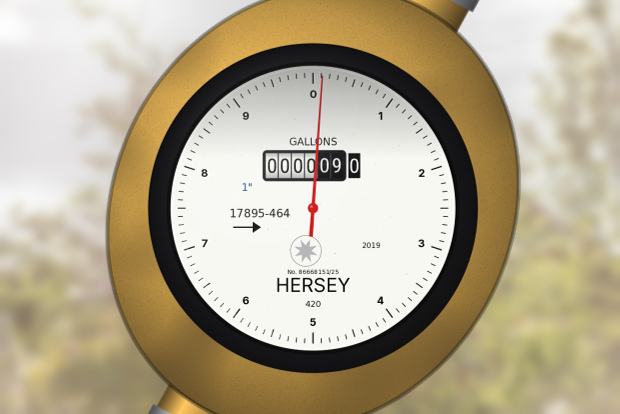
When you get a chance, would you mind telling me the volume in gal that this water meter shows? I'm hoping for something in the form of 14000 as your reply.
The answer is 90.1
